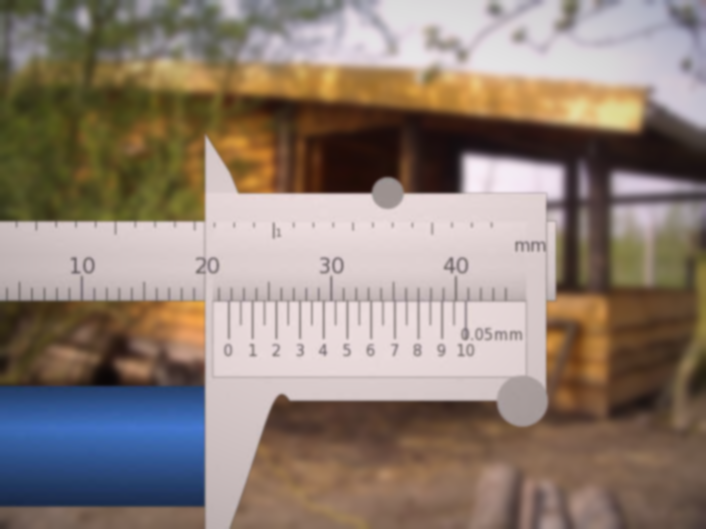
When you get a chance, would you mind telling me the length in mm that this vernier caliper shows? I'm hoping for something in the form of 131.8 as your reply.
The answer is 21.8
